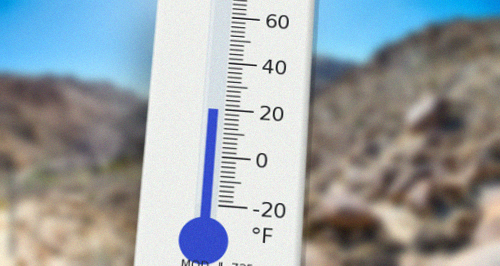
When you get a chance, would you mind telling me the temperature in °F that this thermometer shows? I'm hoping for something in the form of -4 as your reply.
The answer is 20
